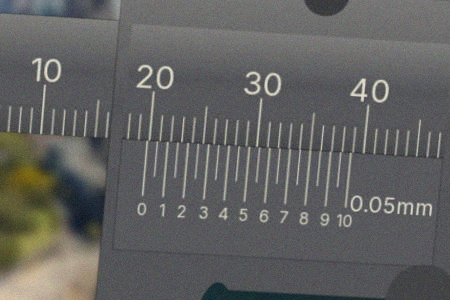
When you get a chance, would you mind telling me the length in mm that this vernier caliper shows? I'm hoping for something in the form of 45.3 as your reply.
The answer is 19.8
